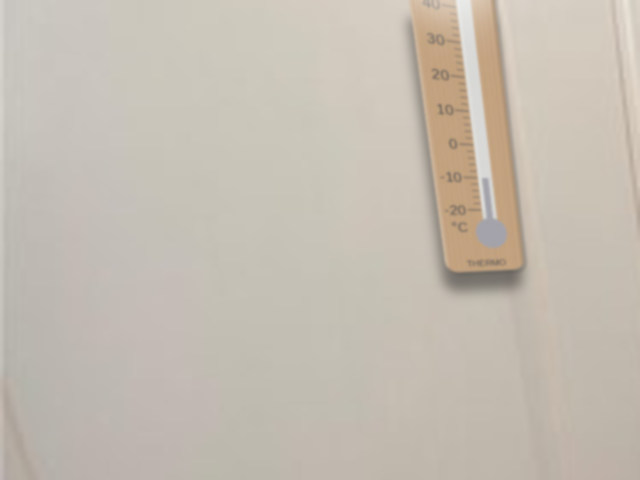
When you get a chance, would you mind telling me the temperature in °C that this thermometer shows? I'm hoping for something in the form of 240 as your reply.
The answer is -10
